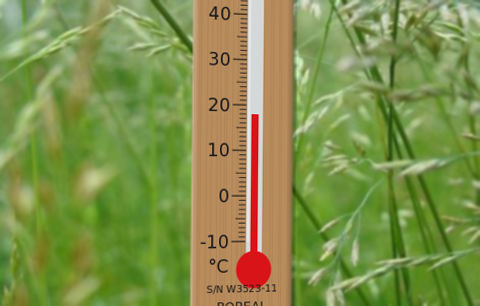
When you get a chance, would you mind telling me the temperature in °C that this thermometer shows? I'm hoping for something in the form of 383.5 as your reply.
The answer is 18
